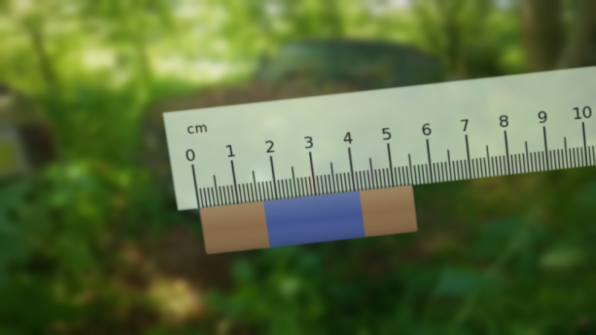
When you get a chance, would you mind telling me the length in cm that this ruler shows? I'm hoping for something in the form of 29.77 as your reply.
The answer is 5.5
